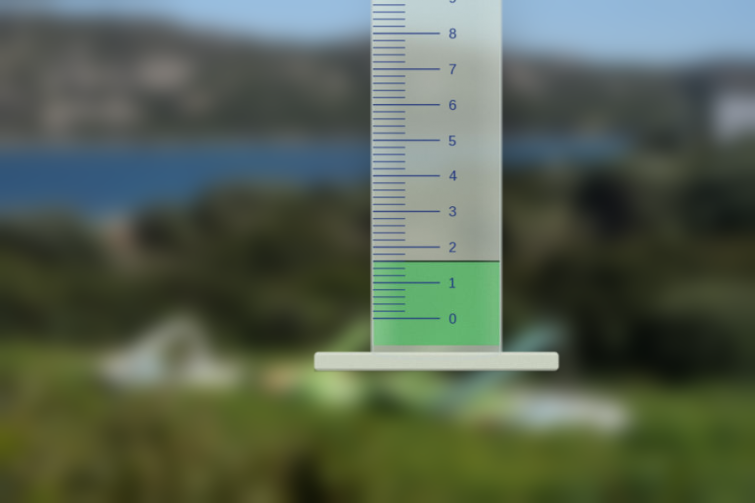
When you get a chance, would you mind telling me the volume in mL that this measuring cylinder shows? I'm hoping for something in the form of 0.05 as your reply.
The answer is 1.6
